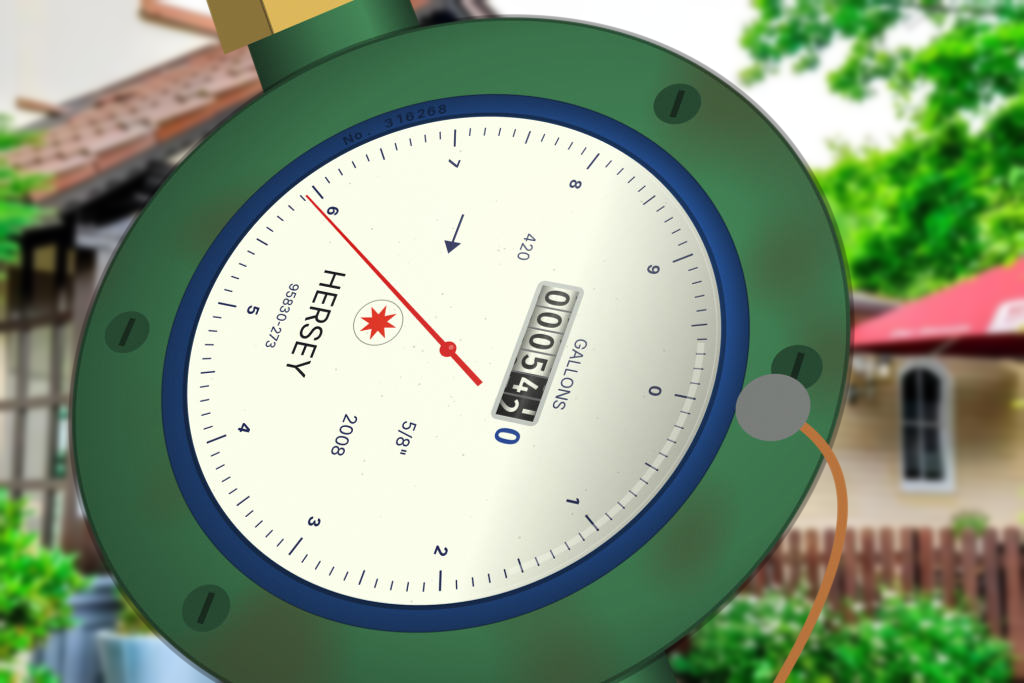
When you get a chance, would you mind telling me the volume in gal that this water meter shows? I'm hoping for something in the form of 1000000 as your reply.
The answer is 5415.9
